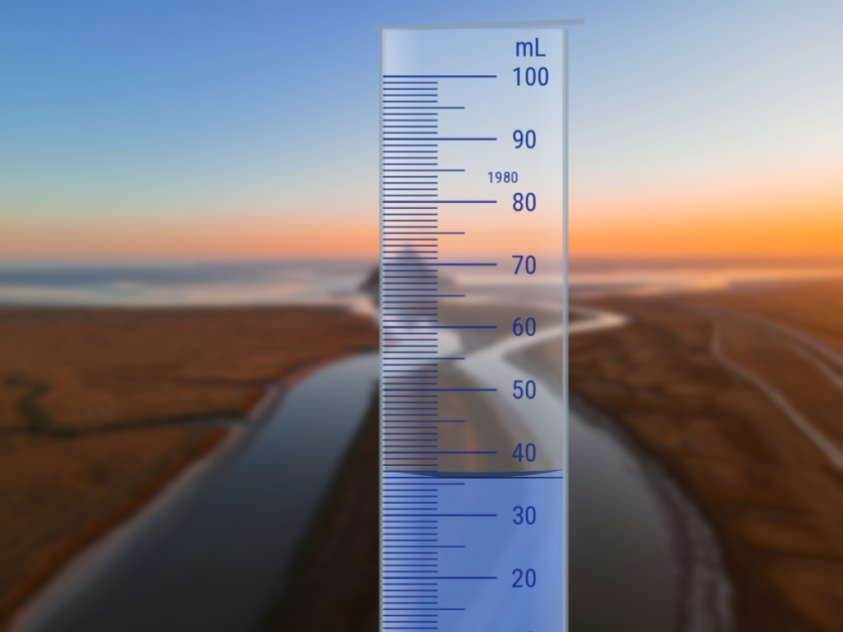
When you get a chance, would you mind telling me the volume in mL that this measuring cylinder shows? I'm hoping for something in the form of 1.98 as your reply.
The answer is 36
